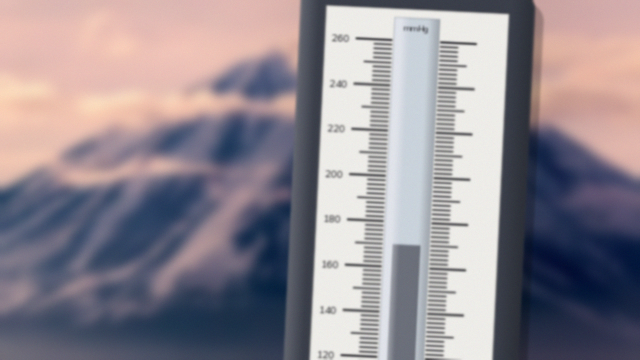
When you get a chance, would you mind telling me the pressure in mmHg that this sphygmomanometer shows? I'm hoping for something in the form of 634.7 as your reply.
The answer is 170
